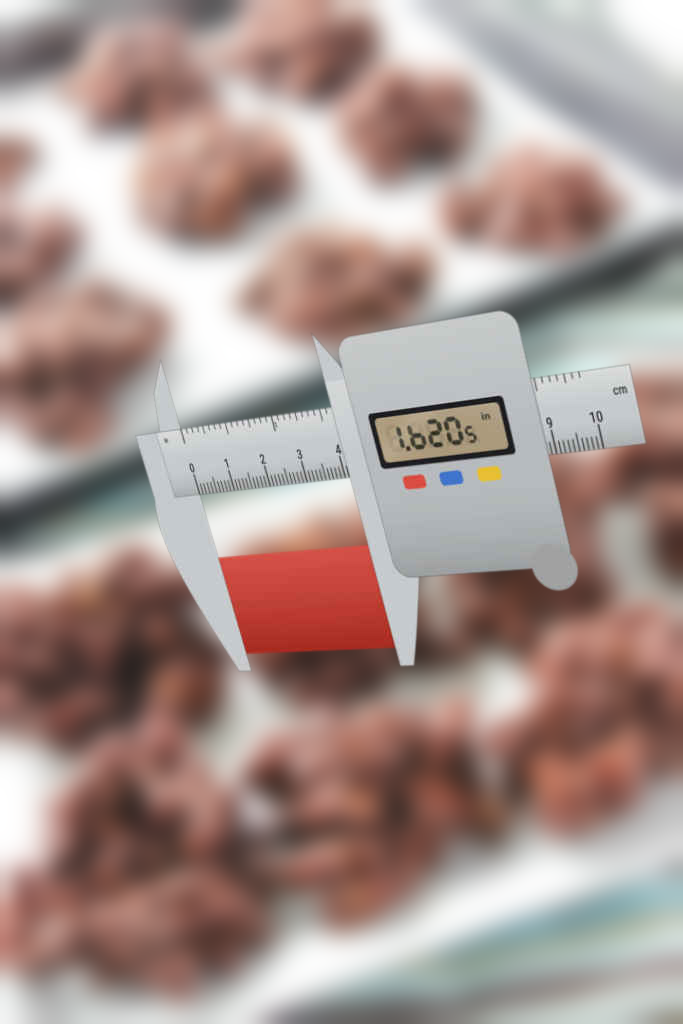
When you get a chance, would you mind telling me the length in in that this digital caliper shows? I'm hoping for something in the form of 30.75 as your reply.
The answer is 1.6205
